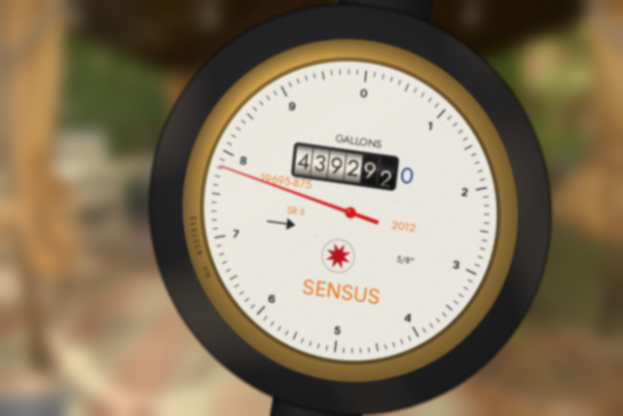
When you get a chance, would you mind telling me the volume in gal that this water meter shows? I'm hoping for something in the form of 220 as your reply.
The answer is 4392917.8
